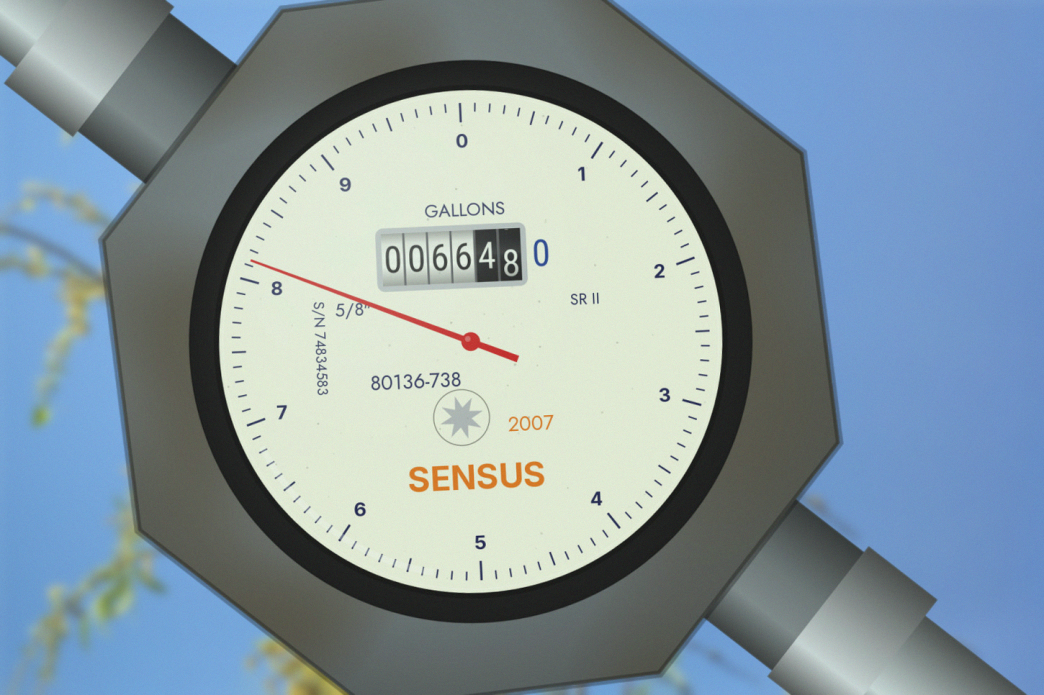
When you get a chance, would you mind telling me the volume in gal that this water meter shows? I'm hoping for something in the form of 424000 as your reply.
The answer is 66478.1
